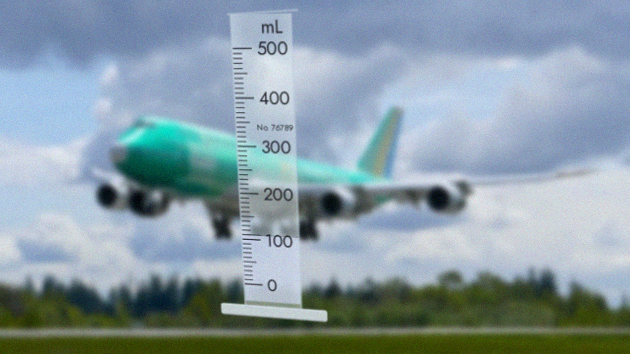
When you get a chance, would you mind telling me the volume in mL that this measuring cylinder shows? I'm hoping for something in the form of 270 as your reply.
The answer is 110
